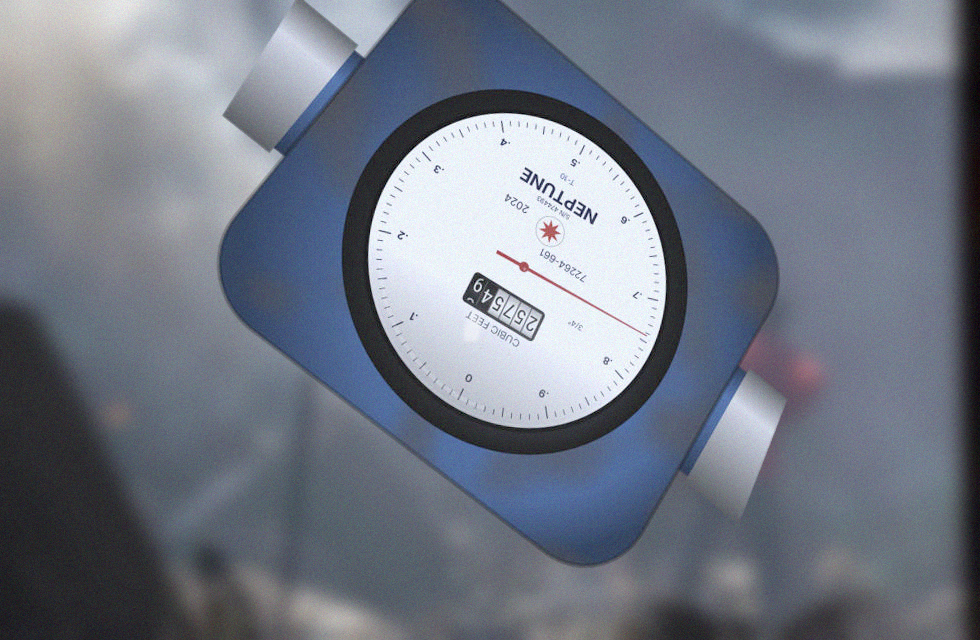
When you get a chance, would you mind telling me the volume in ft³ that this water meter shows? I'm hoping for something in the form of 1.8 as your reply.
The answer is 257548.74
